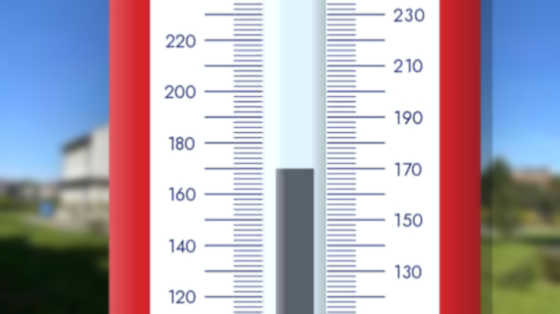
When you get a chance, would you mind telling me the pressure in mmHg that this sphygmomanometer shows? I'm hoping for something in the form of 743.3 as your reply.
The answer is 170
